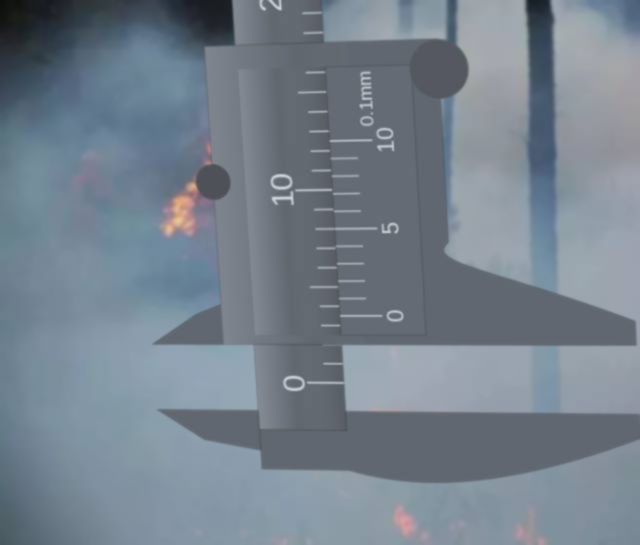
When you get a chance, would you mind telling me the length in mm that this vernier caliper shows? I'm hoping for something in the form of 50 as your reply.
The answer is 3.5
